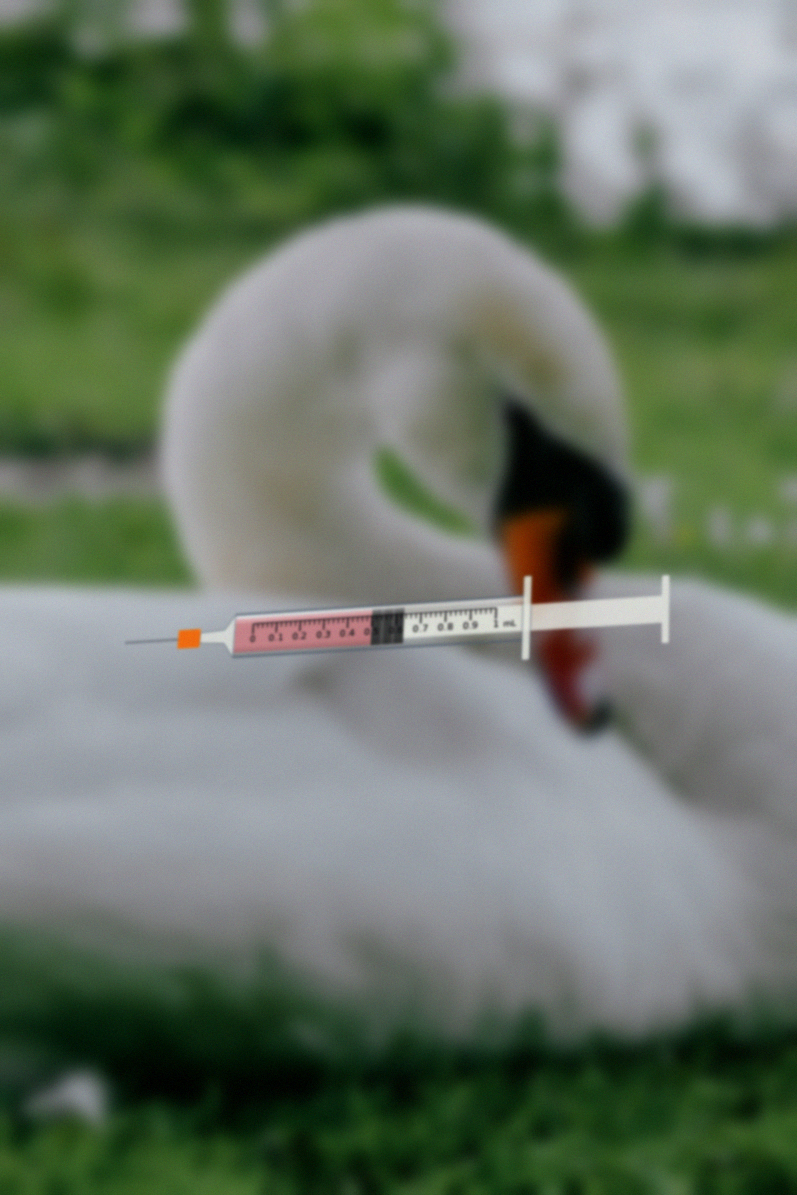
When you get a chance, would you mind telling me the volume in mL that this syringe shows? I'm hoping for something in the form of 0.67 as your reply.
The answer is 0.5
